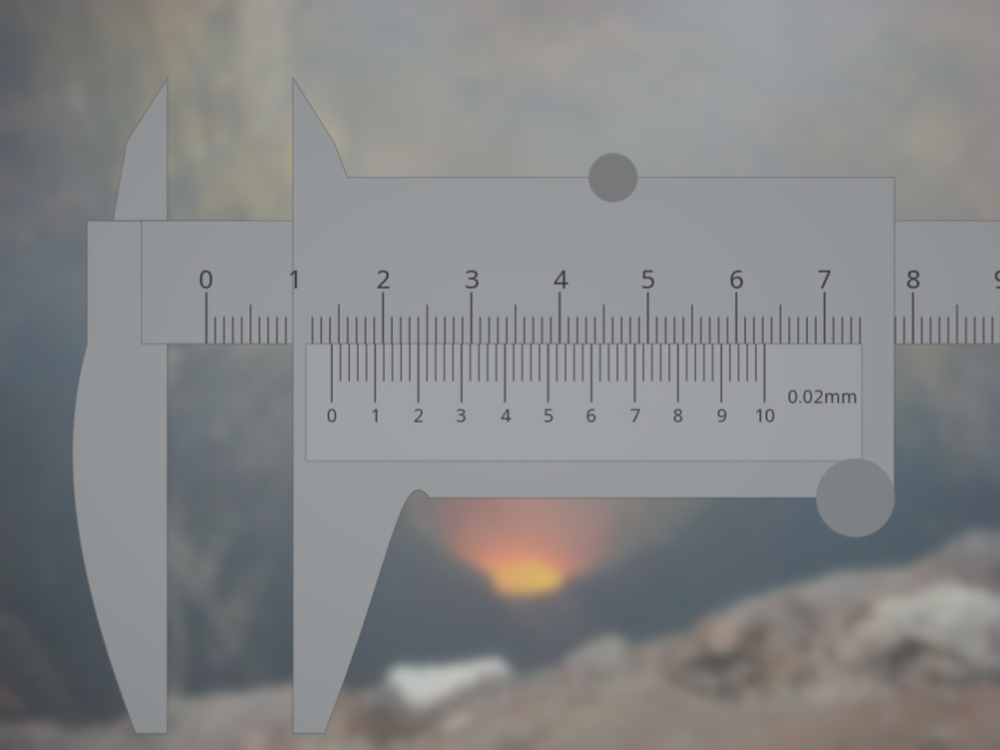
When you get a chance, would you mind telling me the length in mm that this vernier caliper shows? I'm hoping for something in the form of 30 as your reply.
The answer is 14.2
